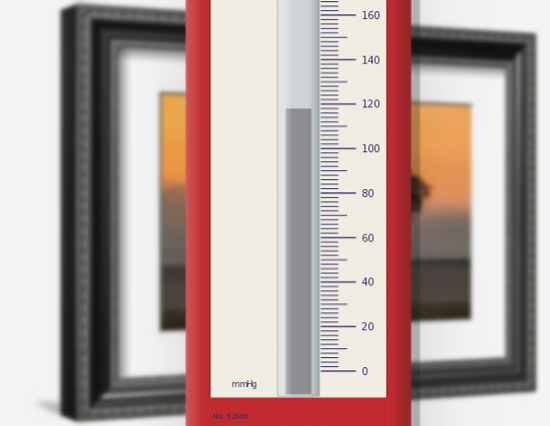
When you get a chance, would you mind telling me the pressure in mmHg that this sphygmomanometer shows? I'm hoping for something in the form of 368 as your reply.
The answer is 118
